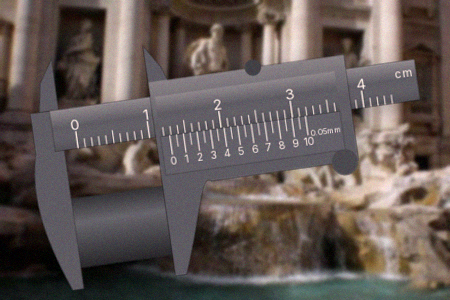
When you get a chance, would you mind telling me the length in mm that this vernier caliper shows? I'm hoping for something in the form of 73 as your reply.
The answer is 12.8
